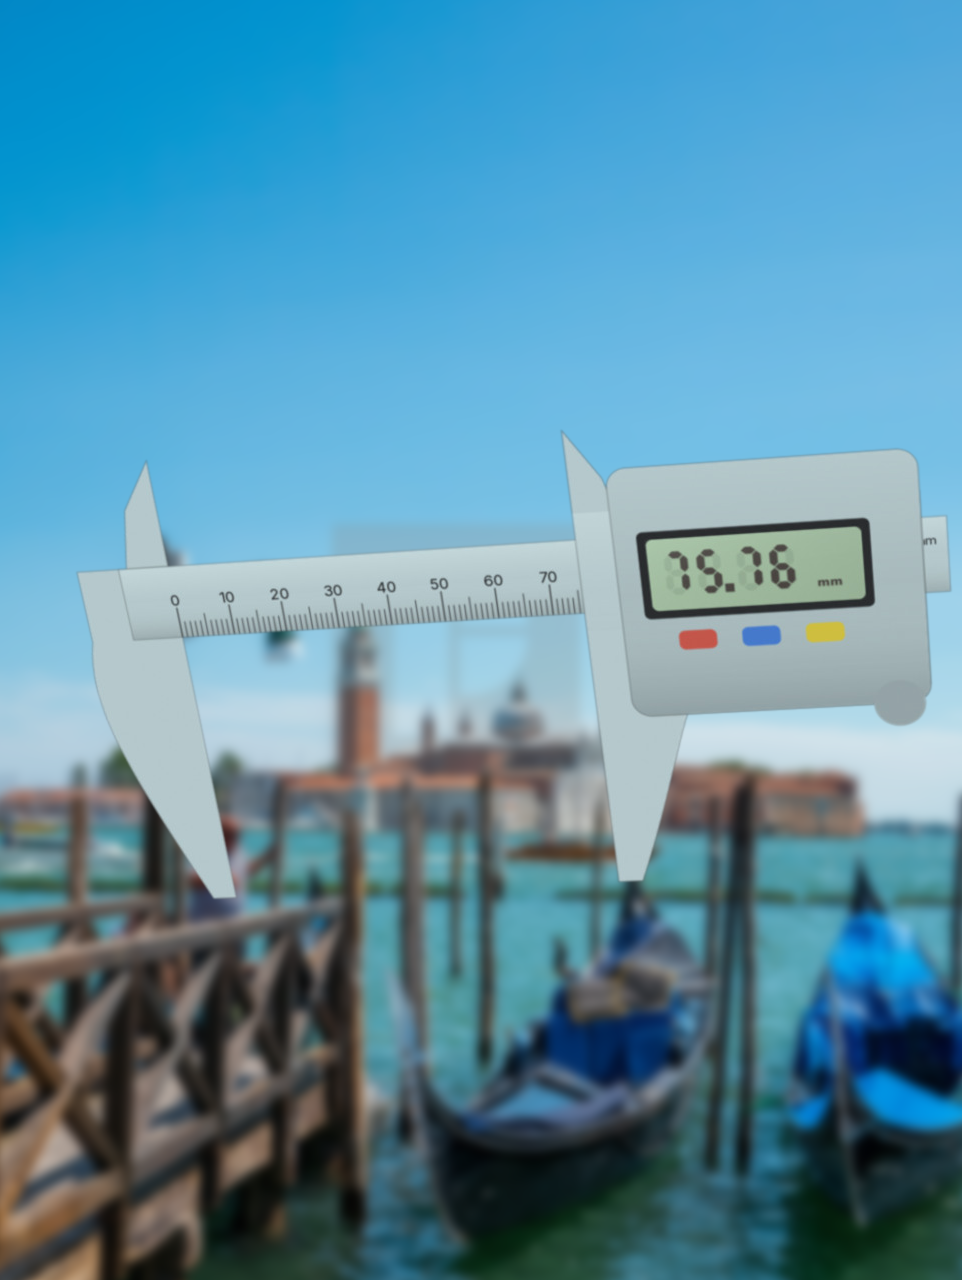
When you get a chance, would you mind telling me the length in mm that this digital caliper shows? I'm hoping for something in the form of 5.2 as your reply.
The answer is 75.76
